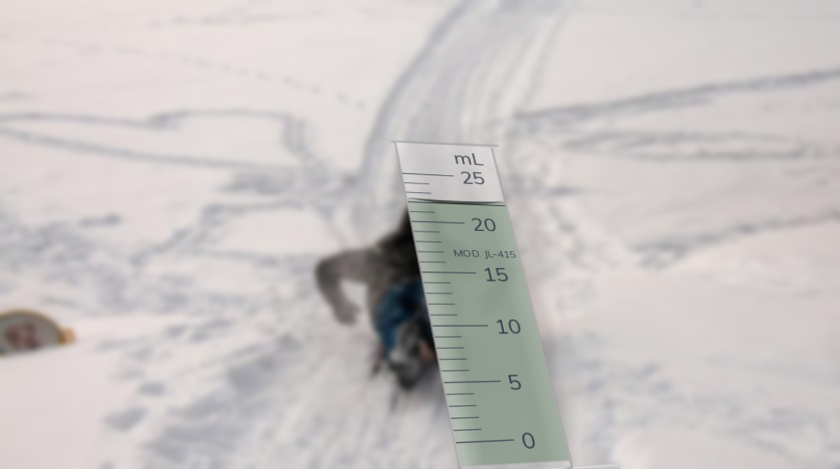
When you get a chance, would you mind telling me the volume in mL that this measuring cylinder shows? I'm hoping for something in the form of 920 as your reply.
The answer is 22
